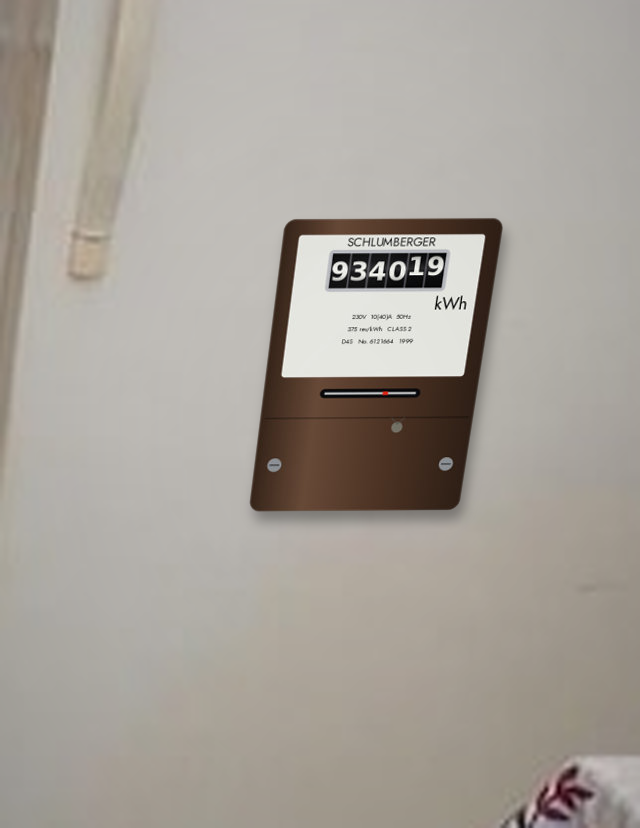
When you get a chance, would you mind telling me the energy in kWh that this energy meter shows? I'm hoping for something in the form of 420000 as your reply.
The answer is 934019
